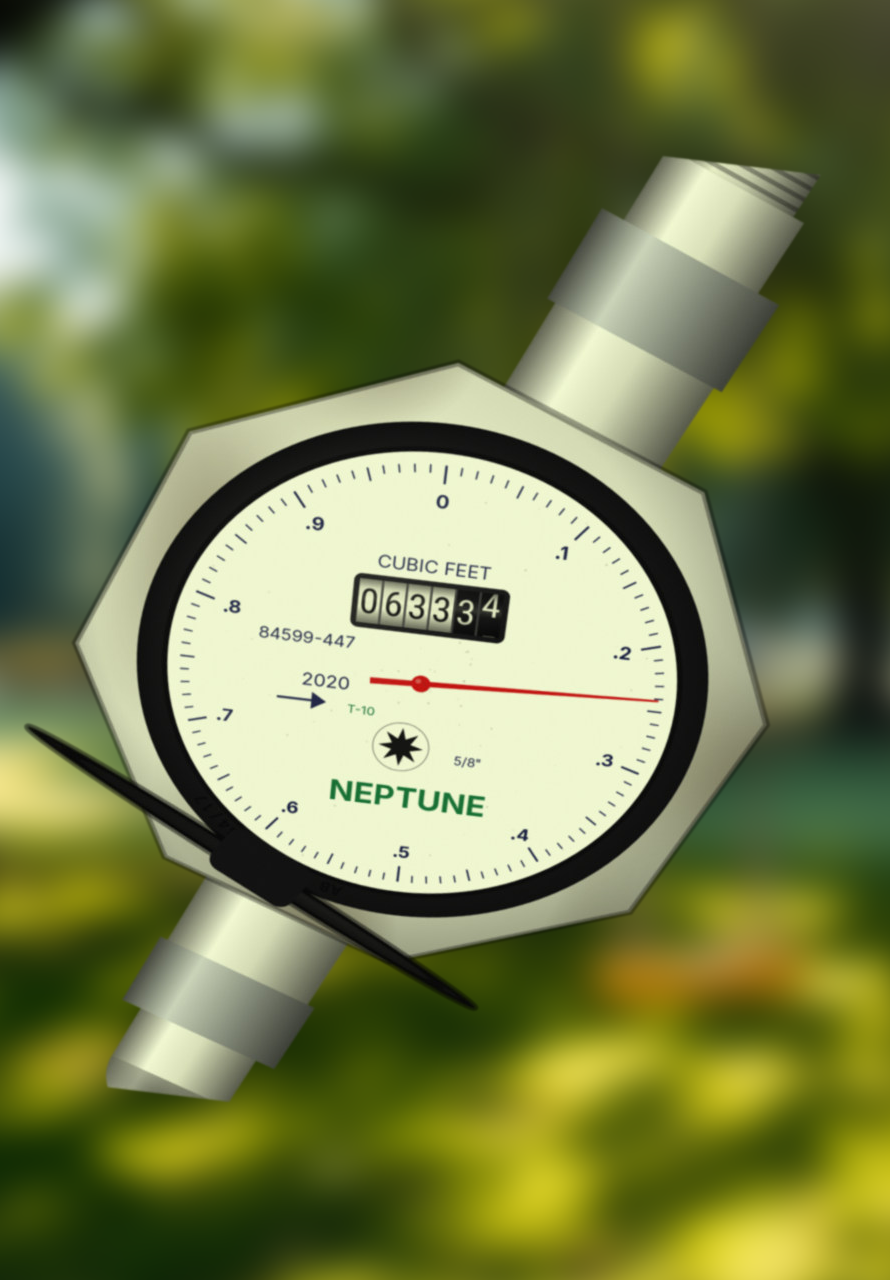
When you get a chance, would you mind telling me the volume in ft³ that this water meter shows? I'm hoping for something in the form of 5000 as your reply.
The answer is 63334.24
